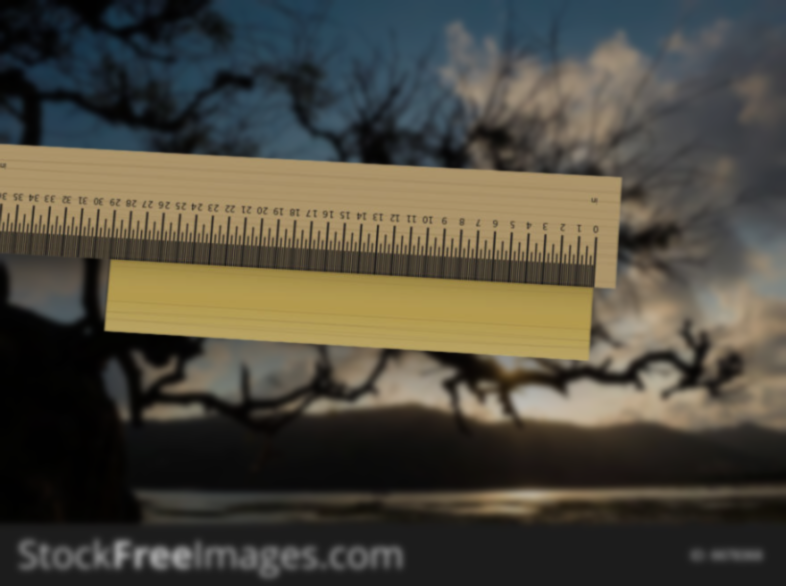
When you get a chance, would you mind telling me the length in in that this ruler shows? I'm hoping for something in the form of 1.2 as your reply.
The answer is 29
